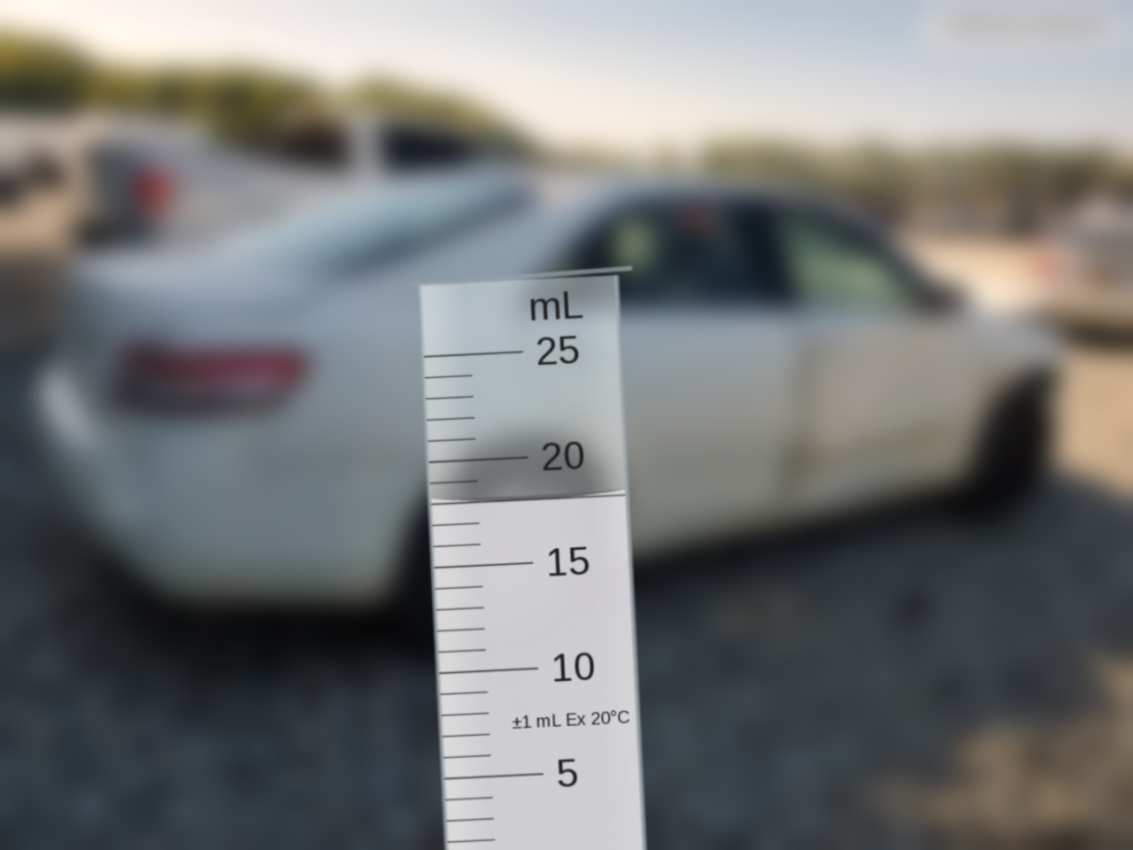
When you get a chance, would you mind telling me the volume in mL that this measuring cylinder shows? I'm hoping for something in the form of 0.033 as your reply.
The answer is 18
